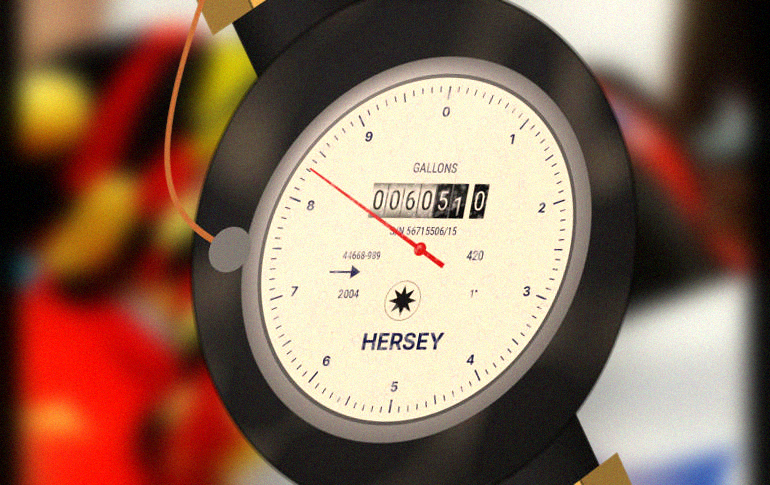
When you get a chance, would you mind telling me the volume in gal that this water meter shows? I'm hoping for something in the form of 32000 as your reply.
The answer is 60508.3
